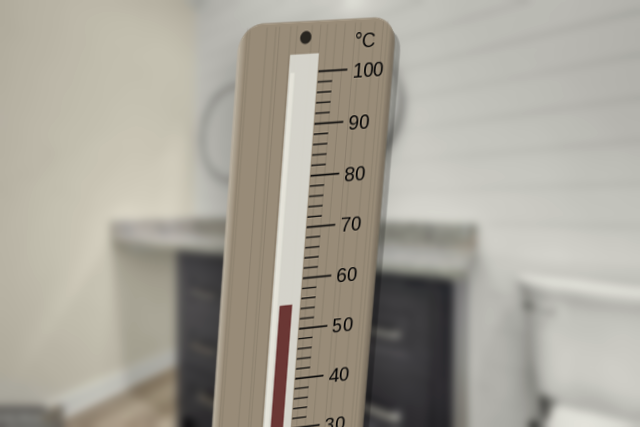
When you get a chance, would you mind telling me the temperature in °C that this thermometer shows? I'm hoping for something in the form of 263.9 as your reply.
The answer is 55
